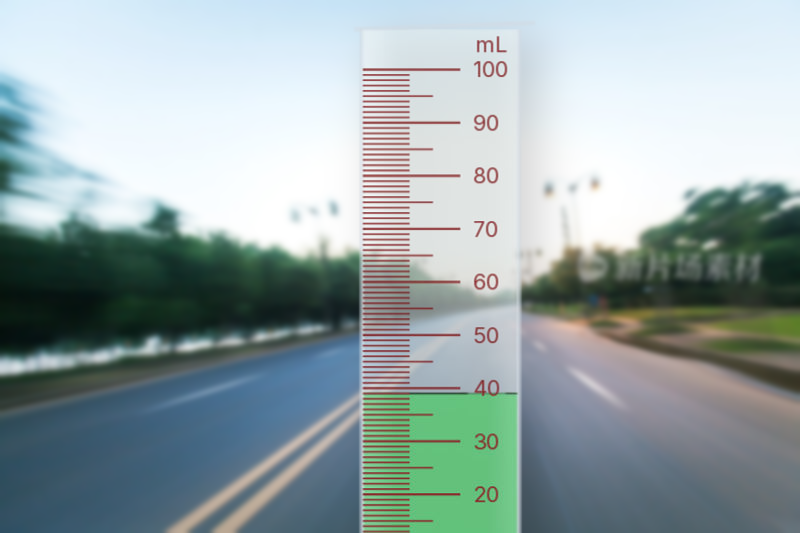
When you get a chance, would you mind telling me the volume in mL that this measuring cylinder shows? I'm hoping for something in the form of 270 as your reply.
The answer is 39
